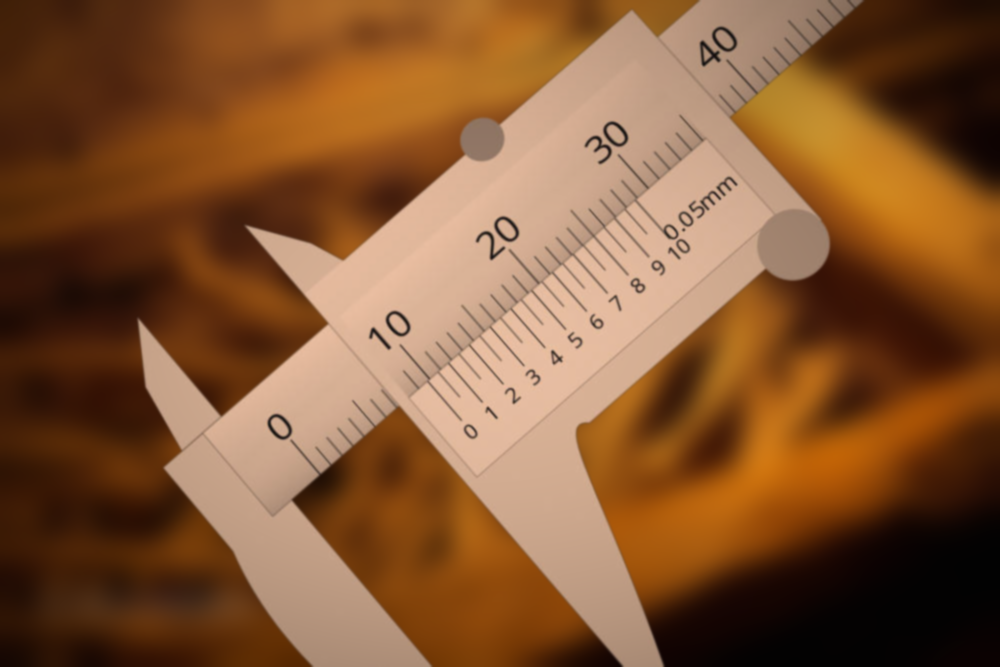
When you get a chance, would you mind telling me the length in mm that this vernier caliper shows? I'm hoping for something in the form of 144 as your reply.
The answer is 9.8
